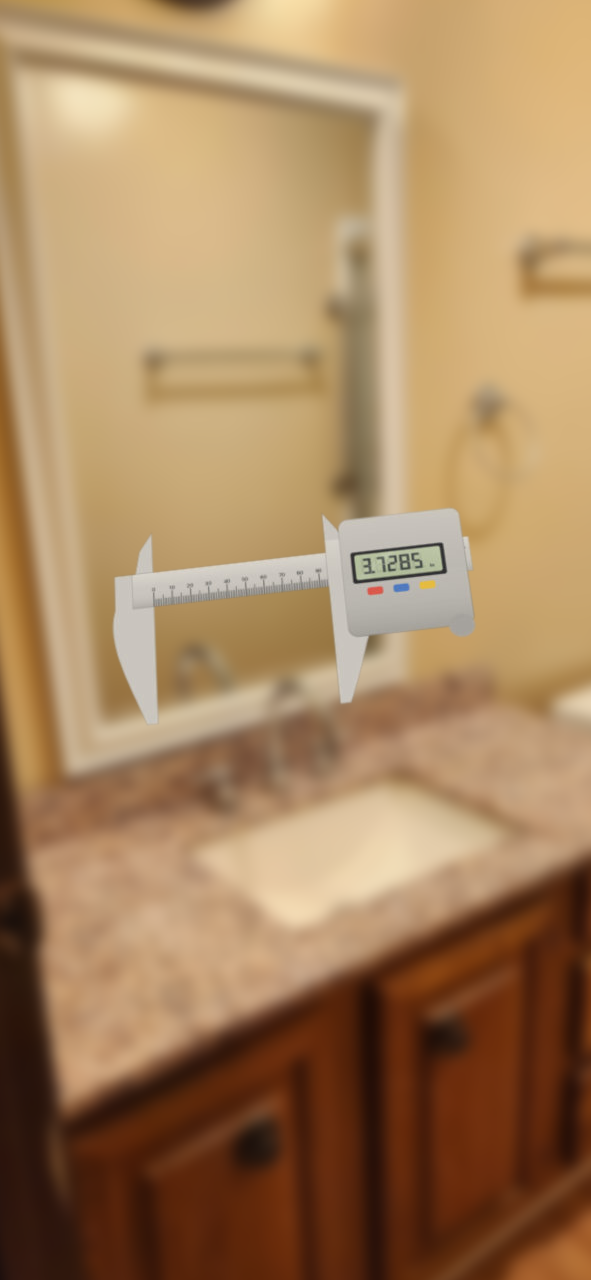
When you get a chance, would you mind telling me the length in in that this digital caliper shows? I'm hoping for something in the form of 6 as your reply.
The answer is 3.7285
